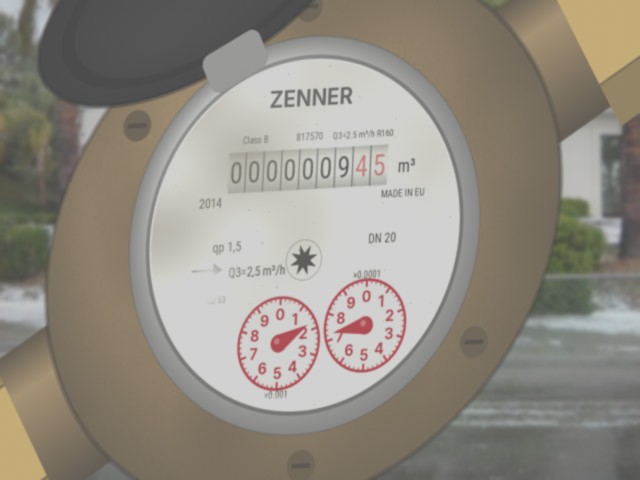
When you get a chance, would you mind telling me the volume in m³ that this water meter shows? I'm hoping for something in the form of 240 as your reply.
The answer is 9.4517
